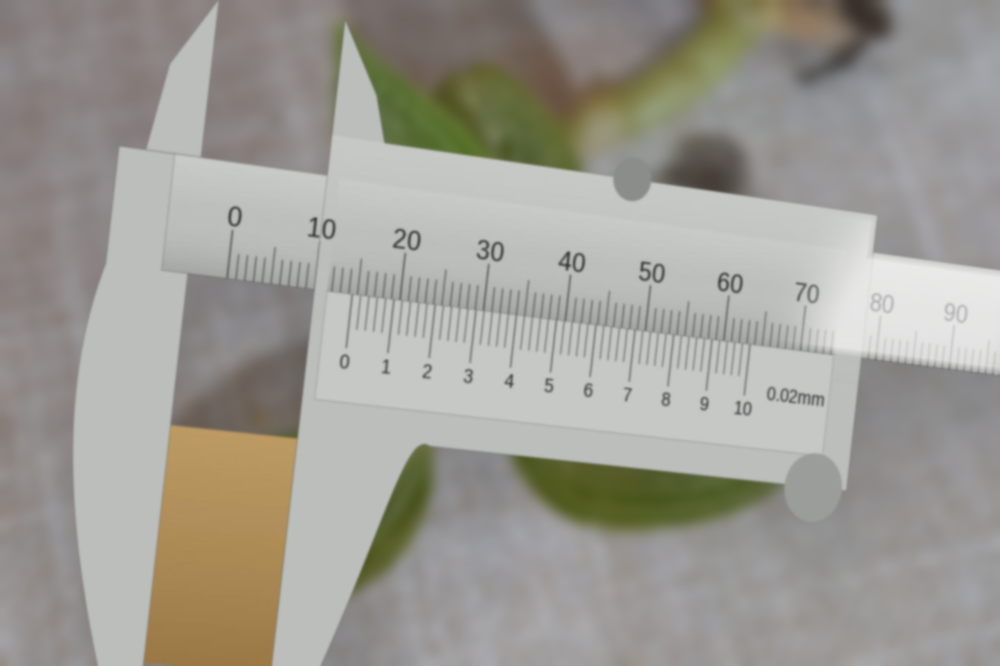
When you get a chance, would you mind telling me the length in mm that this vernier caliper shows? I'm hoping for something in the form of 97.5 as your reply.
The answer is 14.4
